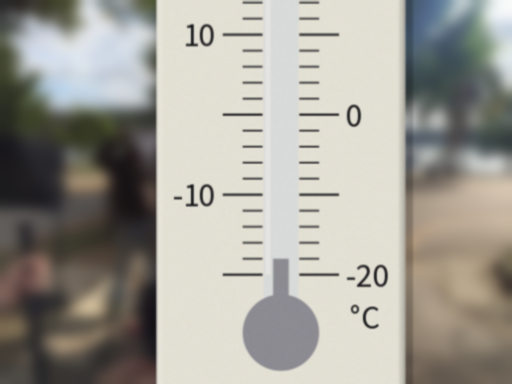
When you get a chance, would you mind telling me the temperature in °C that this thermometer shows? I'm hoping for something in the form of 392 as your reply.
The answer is -18
